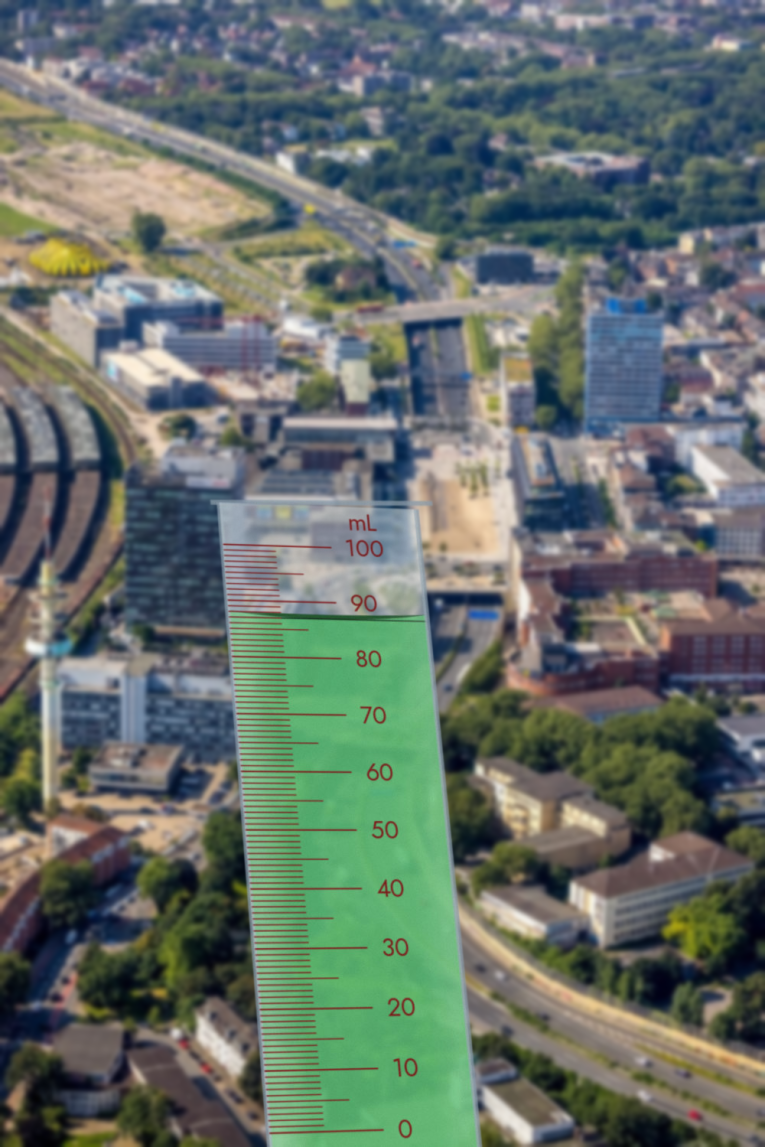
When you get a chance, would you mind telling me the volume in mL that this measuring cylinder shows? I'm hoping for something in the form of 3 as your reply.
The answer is 87
